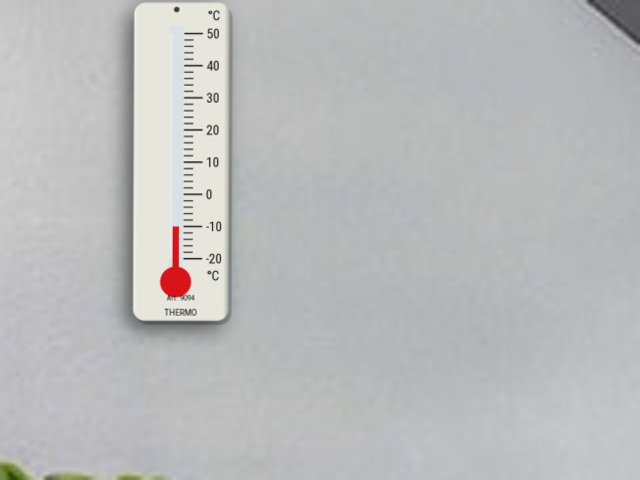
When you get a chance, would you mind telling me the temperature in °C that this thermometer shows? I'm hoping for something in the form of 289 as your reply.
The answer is -10
